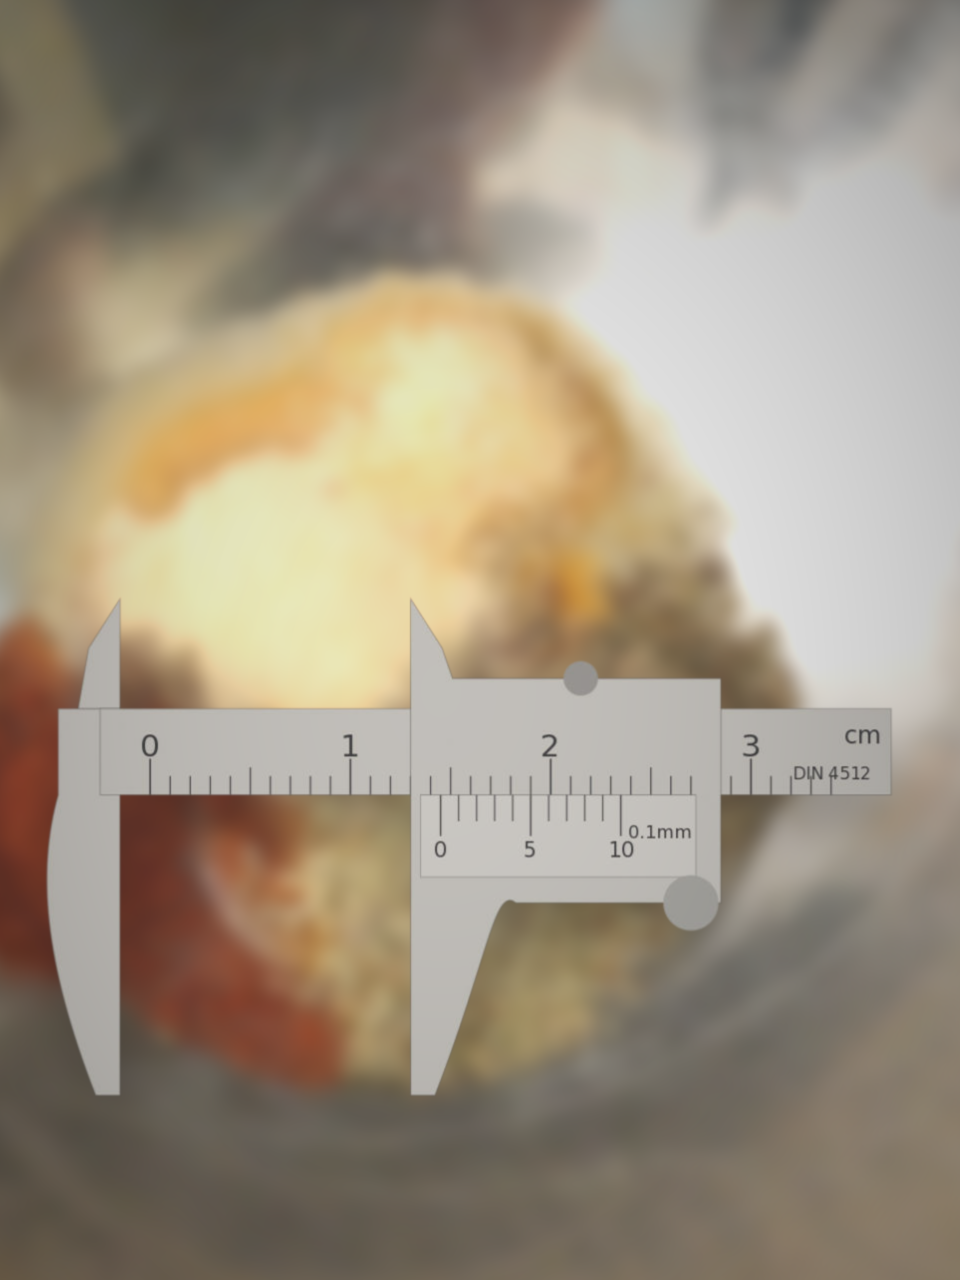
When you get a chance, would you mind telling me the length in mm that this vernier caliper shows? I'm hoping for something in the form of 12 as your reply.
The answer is 14.5
